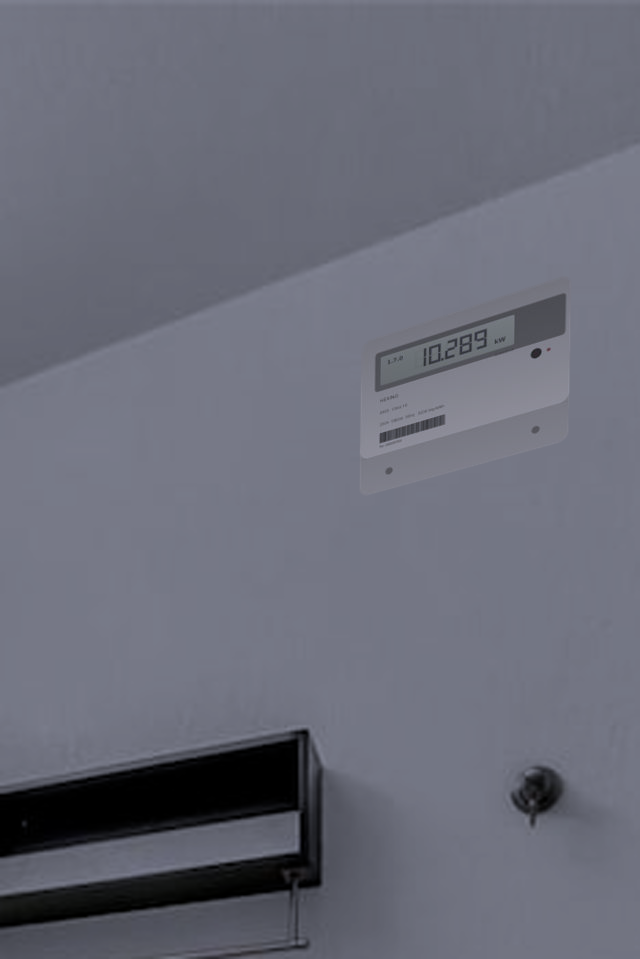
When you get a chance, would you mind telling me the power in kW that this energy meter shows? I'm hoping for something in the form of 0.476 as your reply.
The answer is 10.289
